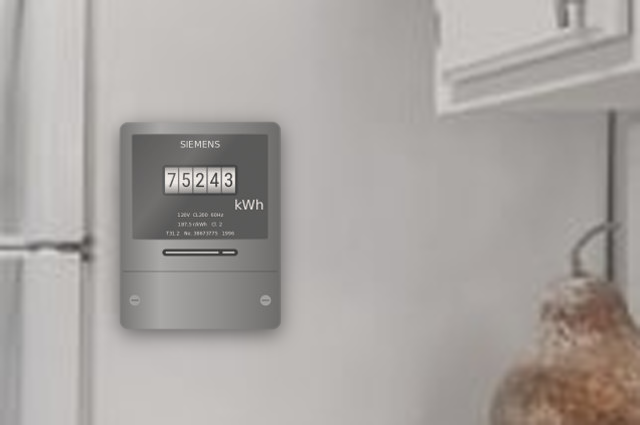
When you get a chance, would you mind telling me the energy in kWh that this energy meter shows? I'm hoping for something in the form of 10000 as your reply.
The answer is 75243
